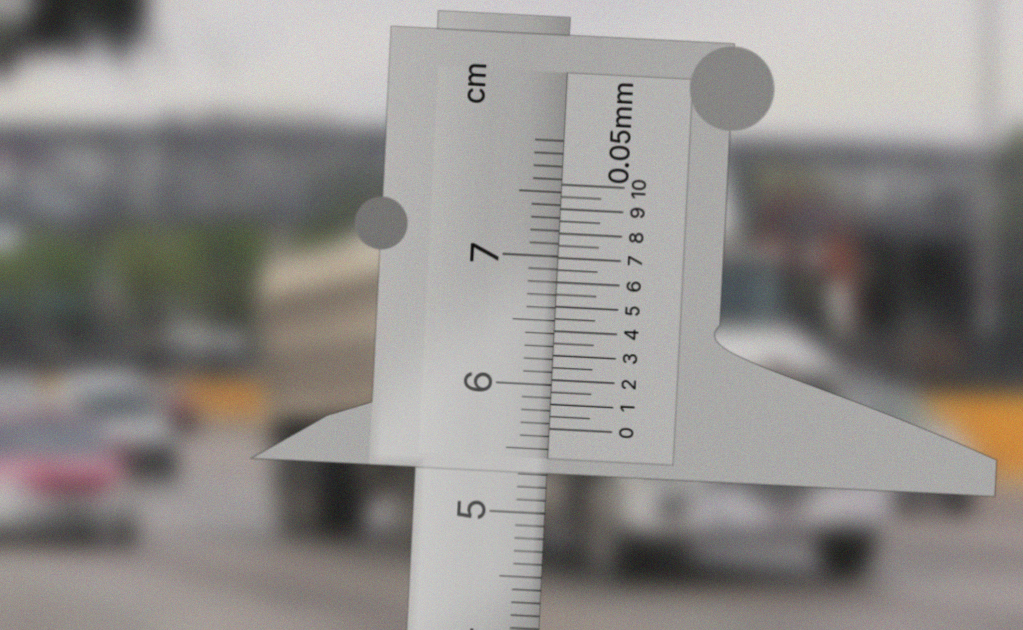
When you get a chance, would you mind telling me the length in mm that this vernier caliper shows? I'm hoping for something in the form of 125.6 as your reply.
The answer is 56.6
